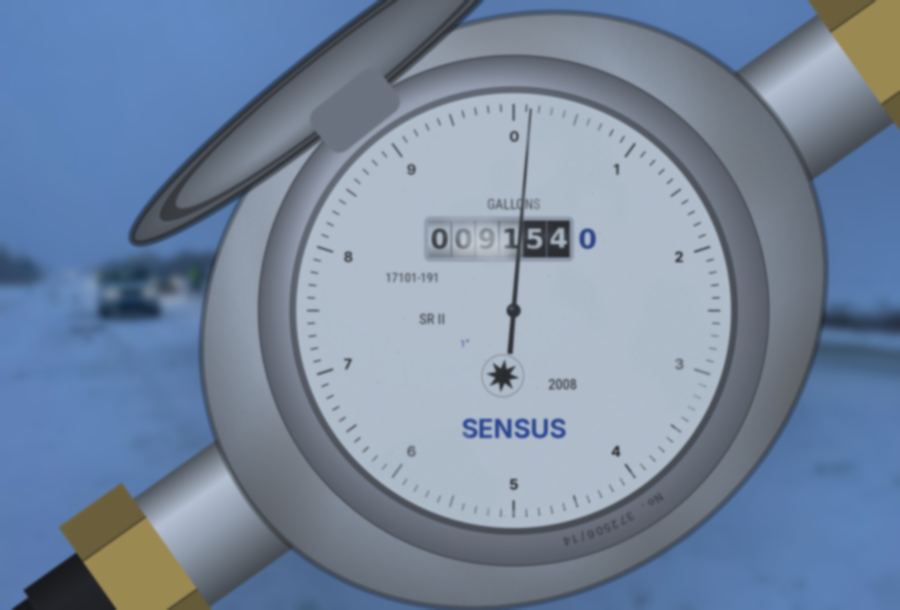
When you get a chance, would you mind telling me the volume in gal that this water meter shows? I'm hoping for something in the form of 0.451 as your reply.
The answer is 91540.1
